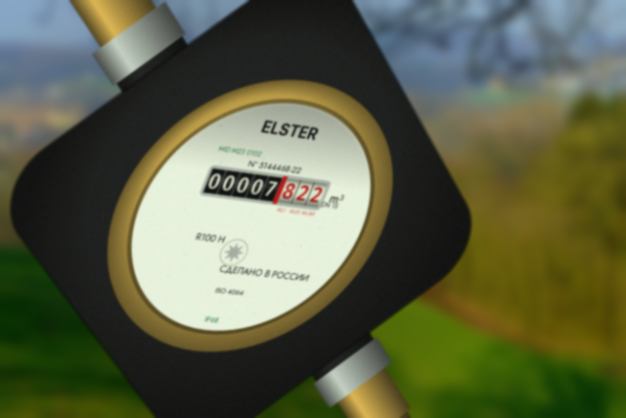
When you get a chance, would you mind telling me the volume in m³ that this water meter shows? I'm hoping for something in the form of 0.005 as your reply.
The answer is 7.822
